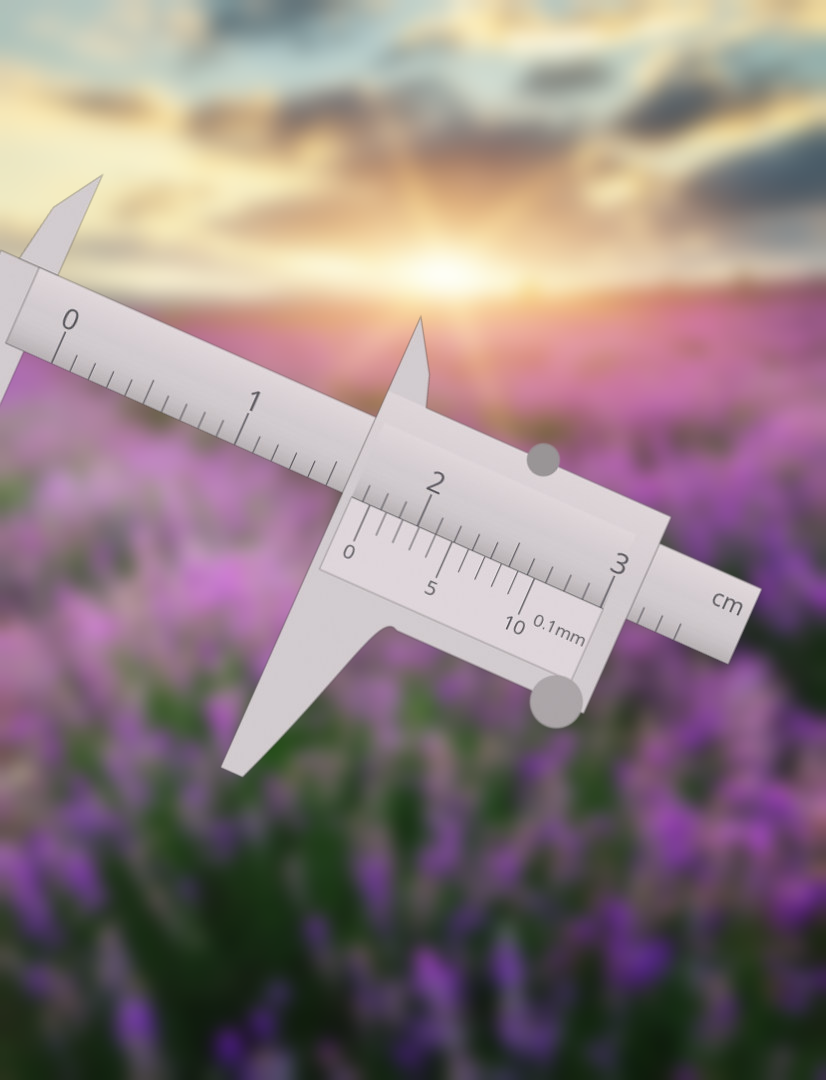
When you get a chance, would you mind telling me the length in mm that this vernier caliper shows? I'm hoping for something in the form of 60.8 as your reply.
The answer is 17.4
